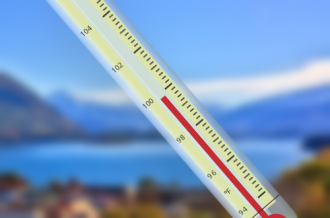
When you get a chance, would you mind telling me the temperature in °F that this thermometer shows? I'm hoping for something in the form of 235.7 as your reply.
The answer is 99.8
